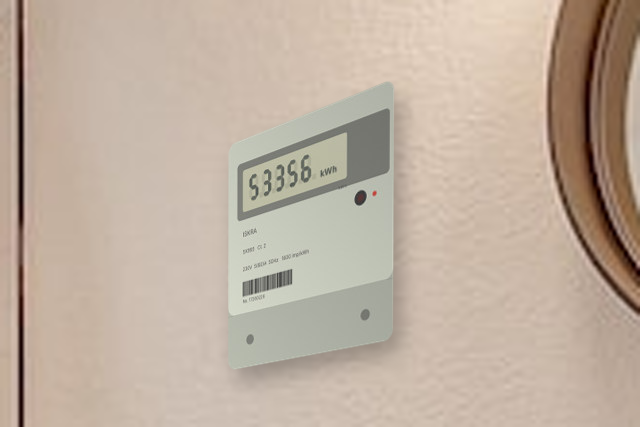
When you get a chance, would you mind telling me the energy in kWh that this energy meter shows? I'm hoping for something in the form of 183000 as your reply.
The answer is 53356
